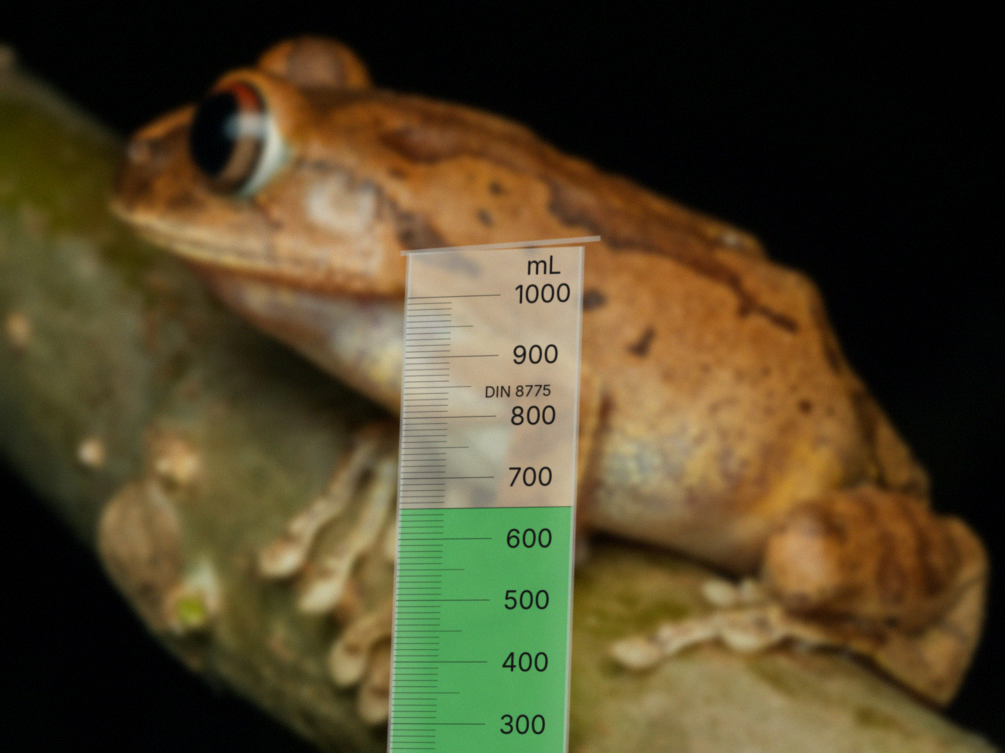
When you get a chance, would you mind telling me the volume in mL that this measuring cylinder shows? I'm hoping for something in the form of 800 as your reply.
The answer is 650
